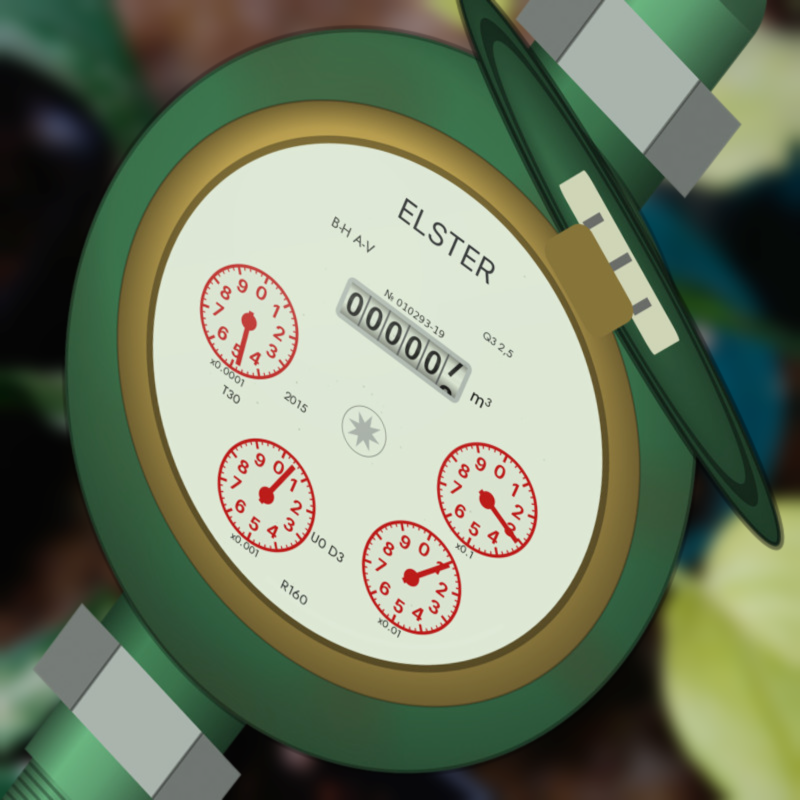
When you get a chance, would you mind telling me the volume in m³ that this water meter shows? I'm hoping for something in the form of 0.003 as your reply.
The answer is 7.3104
